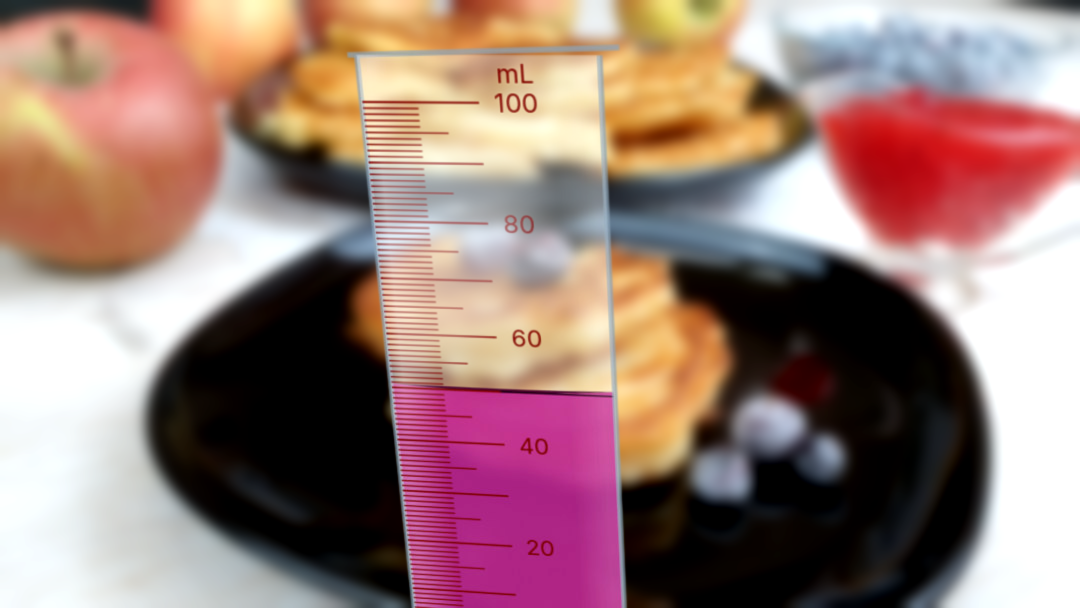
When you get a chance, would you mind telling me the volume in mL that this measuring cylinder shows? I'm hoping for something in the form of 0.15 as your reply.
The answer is 50
